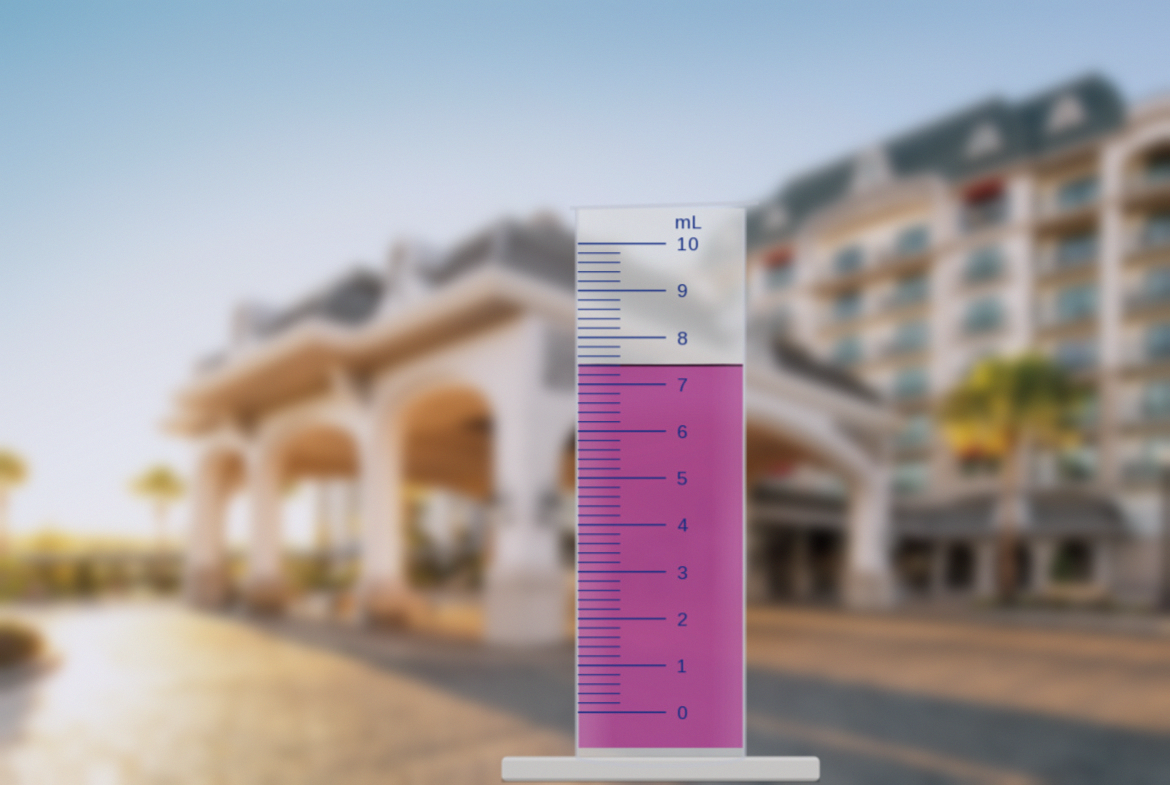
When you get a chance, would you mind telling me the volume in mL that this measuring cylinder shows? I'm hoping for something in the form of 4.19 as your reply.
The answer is 7.4
